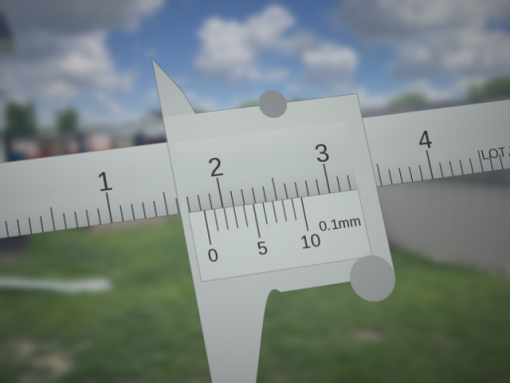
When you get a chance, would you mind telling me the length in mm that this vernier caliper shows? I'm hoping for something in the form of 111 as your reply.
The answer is 18.3
